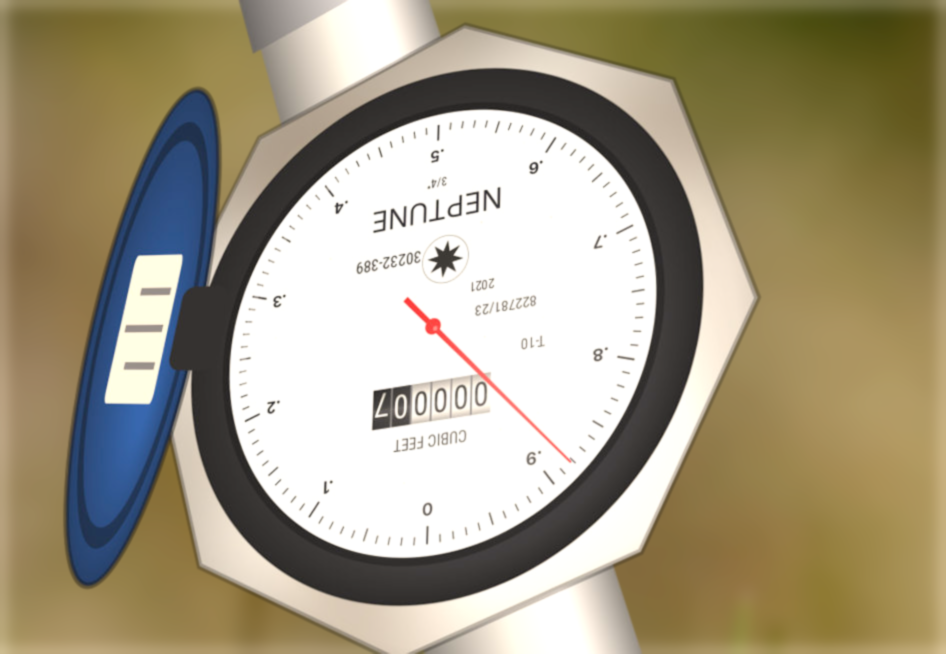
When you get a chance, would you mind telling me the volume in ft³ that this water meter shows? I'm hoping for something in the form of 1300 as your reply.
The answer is 6.88
